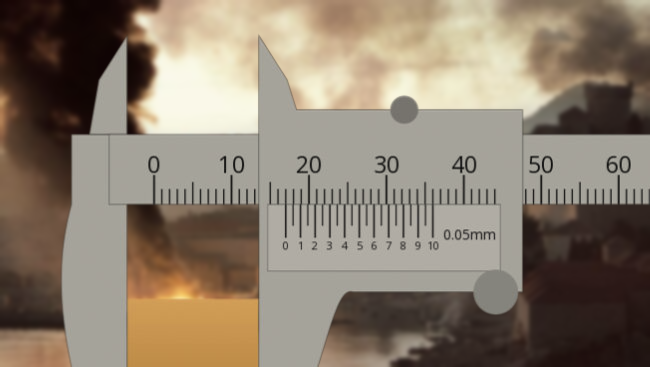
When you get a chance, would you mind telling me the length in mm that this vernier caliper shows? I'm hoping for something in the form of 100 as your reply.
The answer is 17.0
